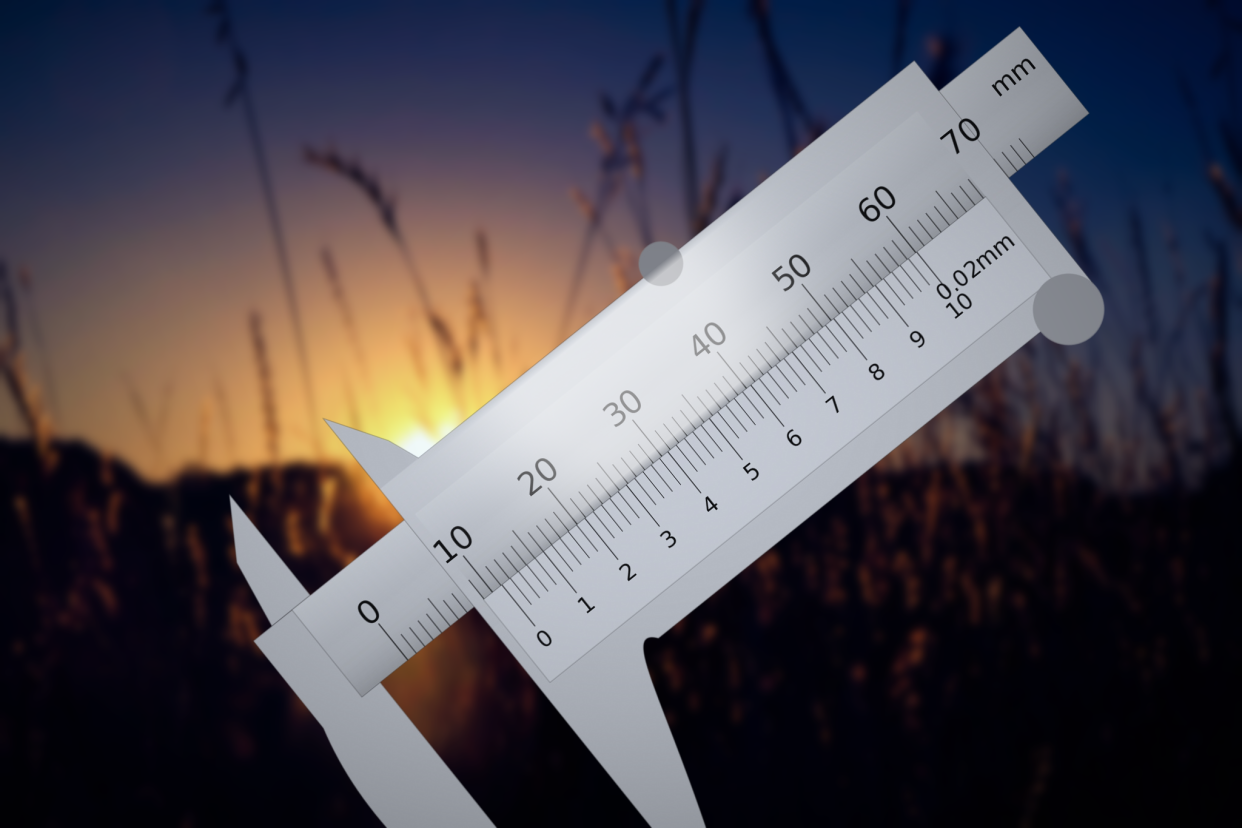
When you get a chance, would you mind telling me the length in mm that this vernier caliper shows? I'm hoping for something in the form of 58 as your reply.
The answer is 11.1
